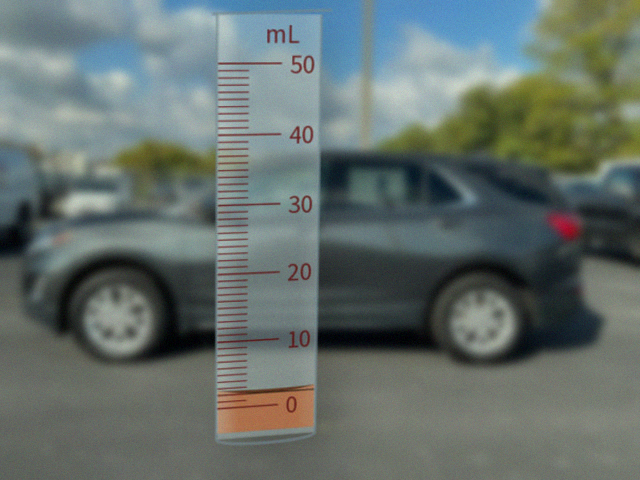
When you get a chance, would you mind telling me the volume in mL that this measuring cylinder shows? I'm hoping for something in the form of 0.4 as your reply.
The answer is 2
